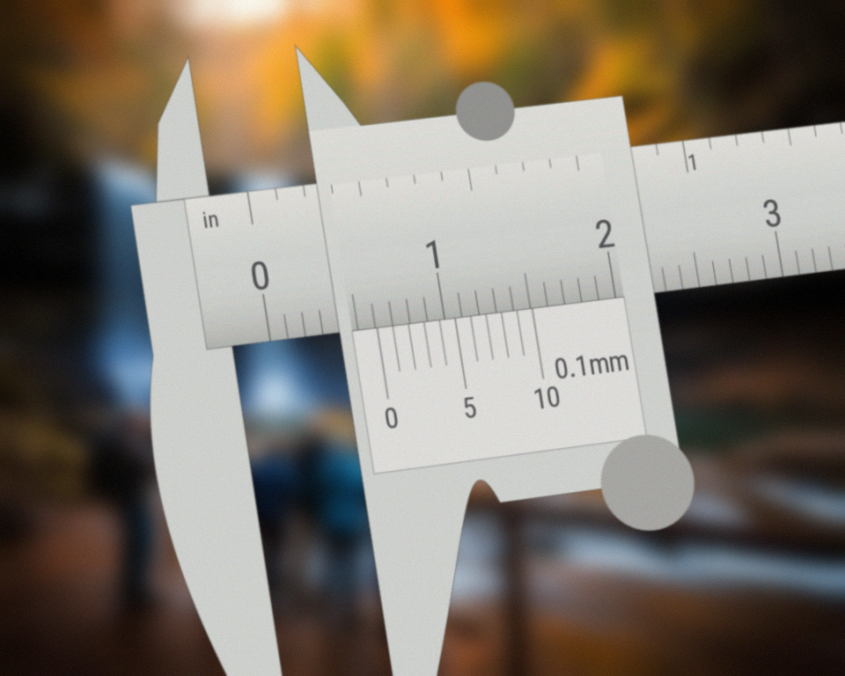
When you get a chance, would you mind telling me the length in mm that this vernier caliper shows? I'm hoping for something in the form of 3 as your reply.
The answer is 6.1
